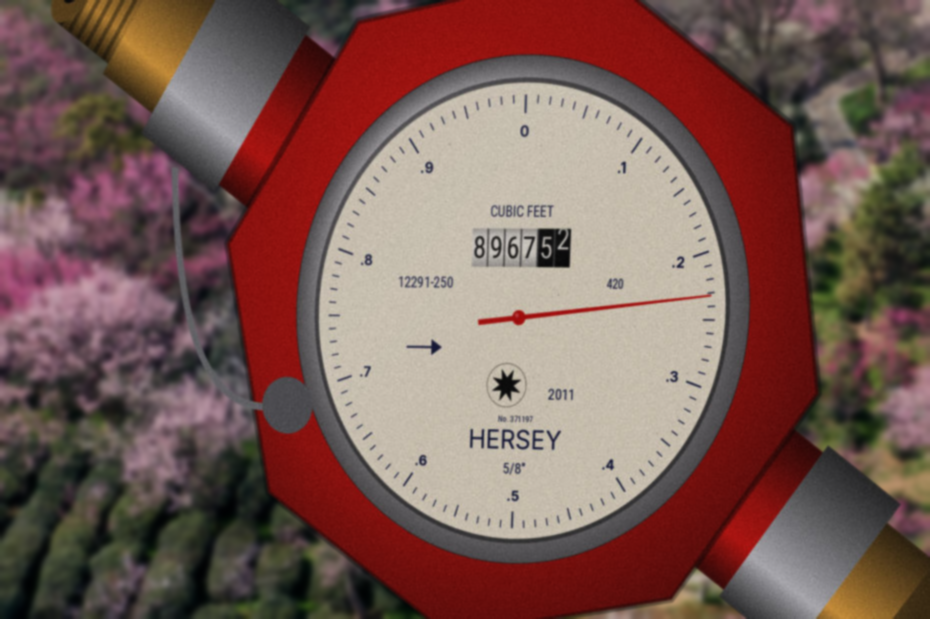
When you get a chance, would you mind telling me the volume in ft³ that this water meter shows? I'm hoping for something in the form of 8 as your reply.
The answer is 896752.23
